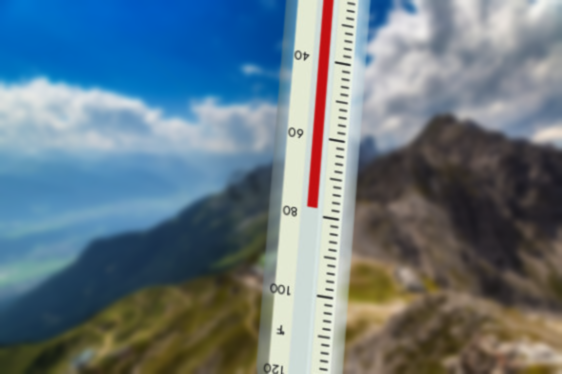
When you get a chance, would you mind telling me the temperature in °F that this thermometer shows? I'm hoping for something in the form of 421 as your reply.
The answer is 78
